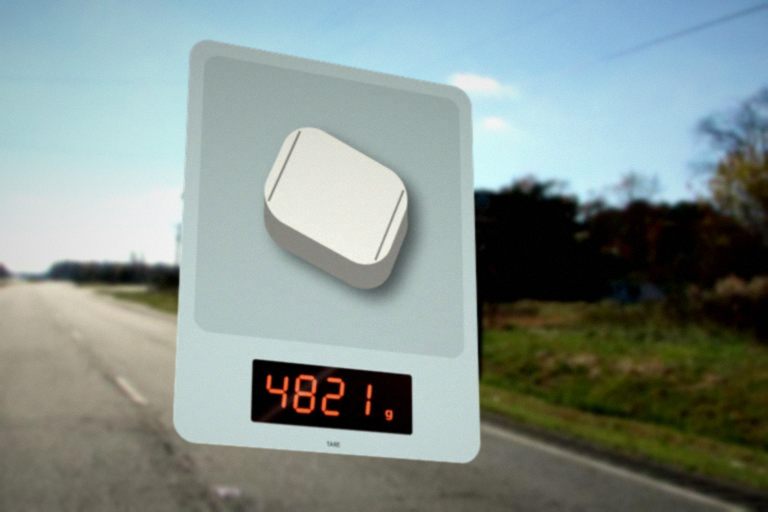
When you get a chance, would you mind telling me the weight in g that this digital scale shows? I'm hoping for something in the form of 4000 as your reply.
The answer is 4821
